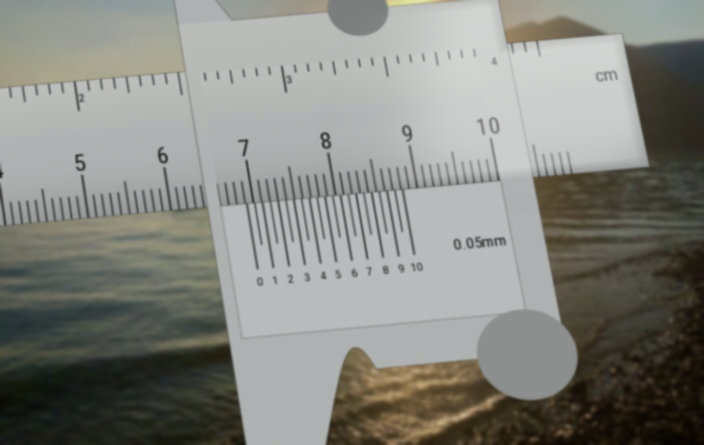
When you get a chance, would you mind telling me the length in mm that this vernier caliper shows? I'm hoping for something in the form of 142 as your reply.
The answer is 69.2
